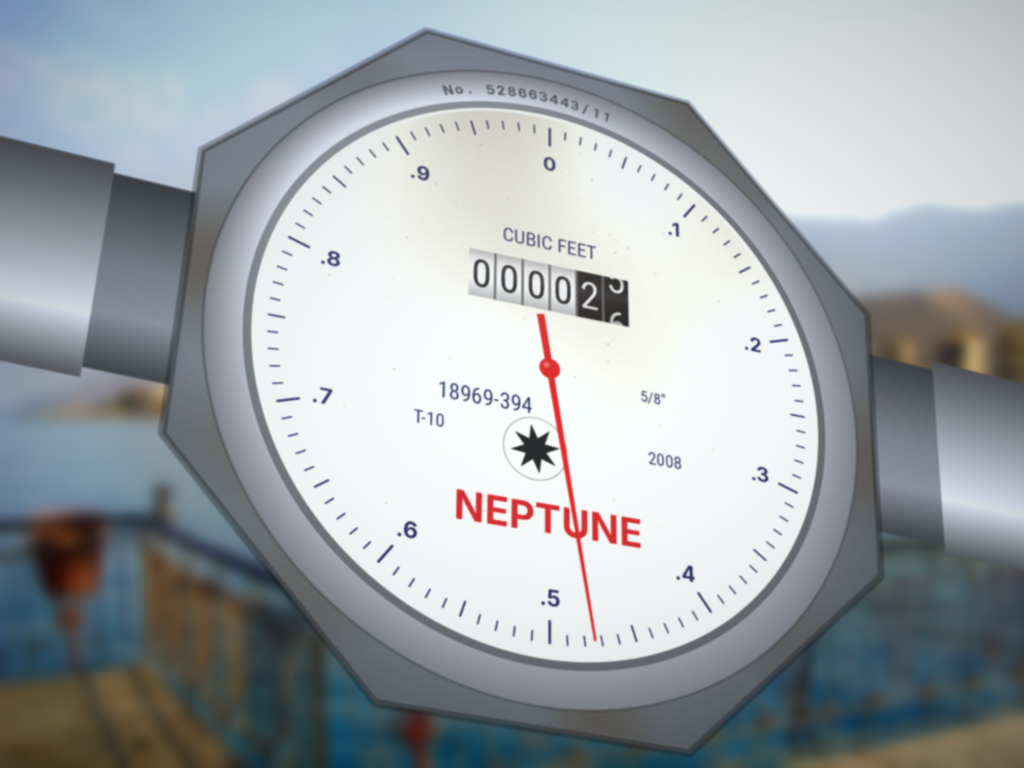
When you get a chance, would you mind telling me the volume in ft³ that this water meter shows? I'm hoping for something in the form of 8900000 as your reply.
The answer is 25.47
